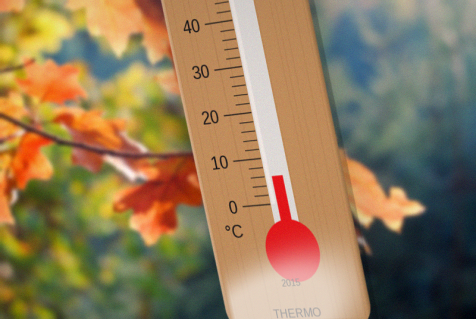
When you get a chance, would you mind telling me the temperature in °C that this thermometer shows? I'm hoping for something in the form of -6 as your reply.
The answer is 6
